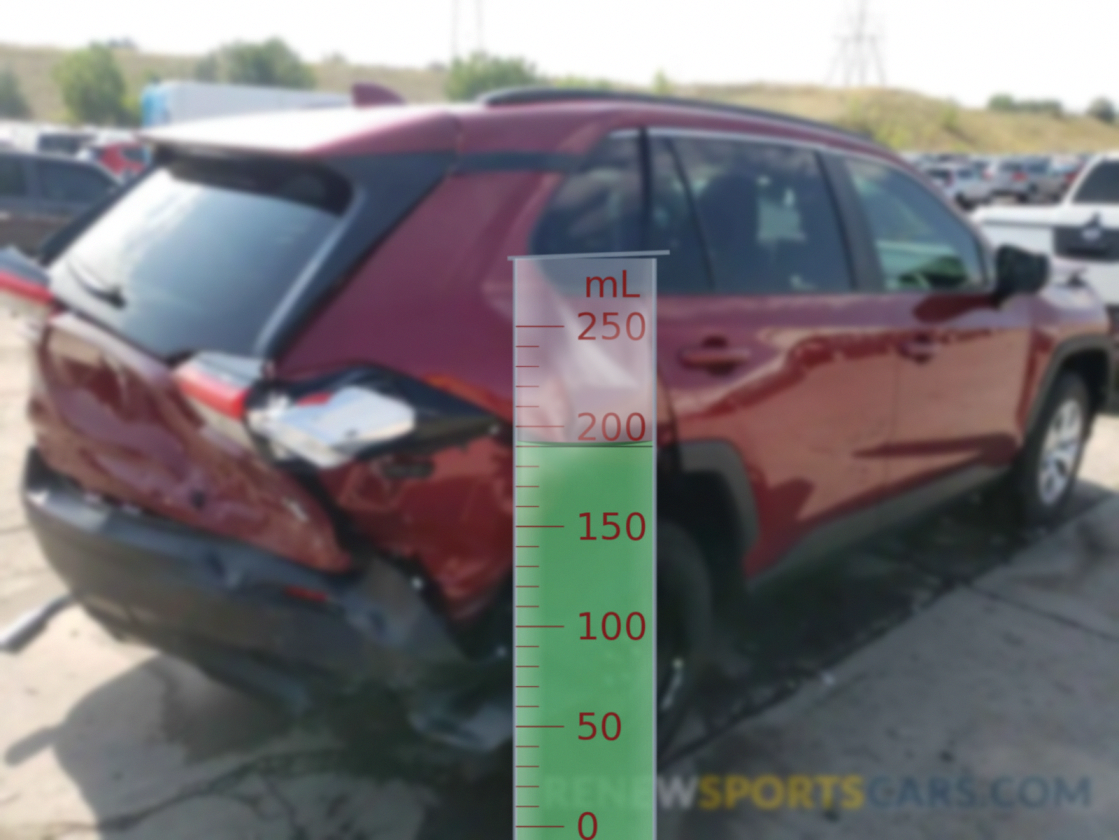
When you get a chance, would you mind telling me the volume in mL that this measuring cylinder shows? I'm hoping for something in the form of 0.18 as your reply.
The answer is 190
